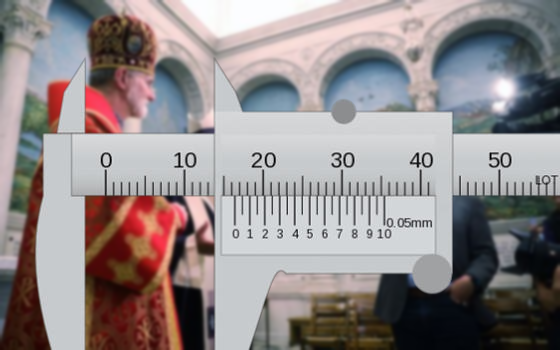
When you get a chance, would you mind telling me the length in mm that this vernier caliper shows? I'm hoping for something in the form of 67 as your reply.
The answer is 16.4
